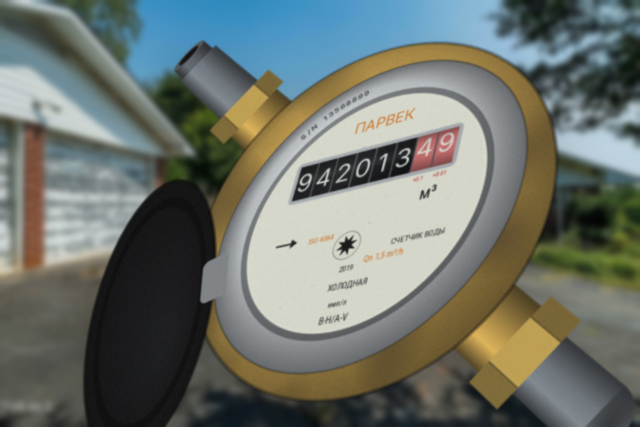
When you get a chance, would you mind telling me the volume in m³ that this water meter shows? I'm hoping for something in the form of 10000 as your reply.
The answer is 942013.49
